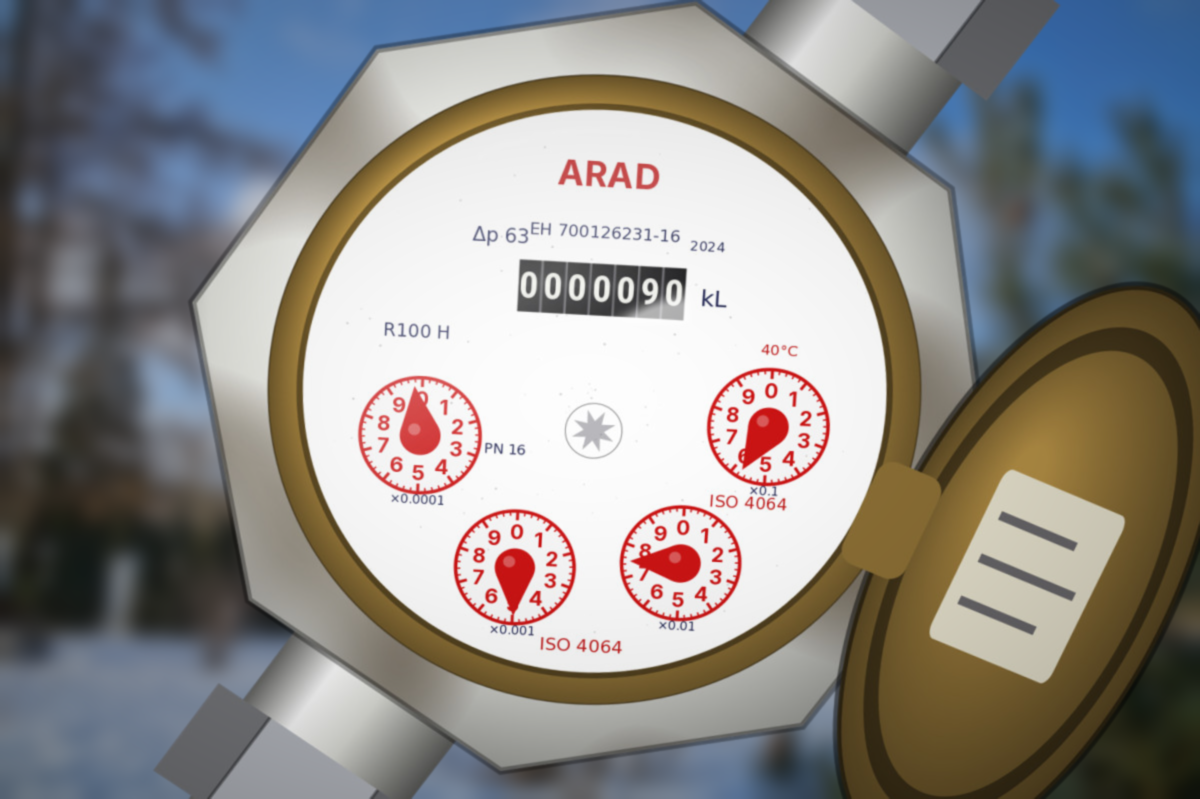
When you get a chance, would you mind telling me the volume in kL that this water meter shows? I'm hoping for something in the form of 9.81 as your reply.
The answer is 90.5749
